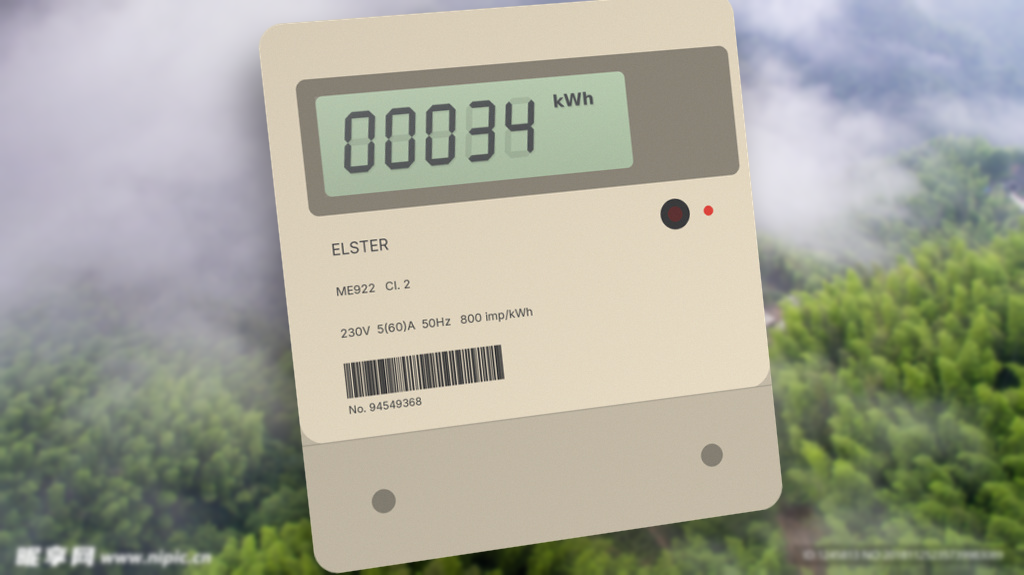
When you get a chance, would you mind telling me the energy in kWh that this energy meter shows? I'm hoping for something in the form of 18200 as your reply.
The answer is 34
